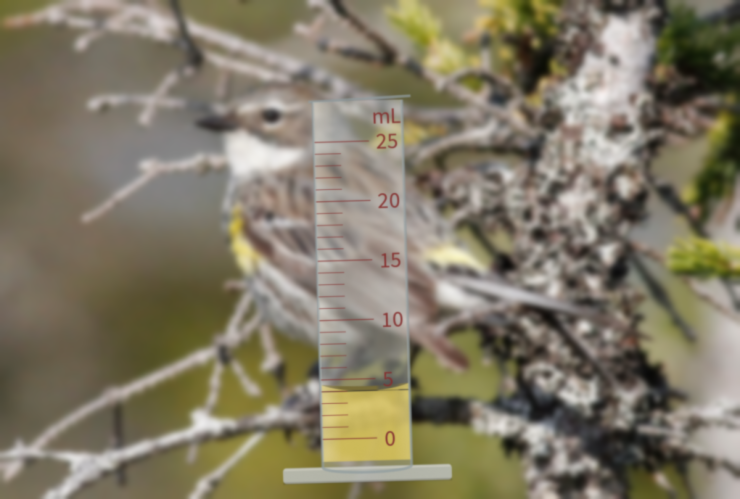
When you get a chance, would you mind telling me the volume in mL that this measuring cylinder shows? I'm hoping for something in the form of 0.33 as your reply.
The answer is 4
